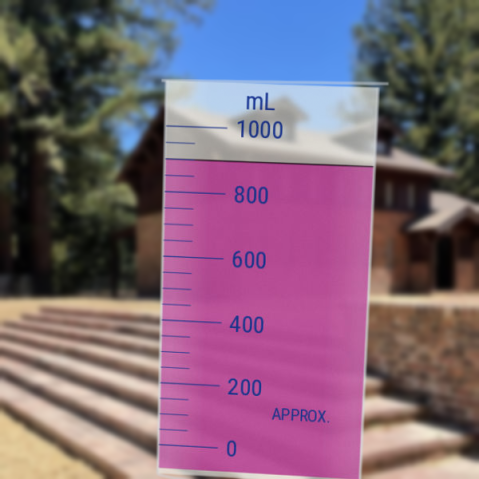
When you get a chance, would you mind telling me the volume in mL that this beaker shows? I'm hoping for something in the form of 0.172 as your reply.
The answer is 900
